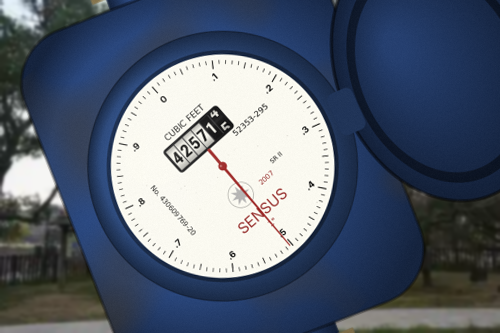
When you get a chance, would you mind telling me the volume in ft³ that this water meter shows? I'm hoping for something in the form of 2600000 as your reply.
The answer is 425714.50
